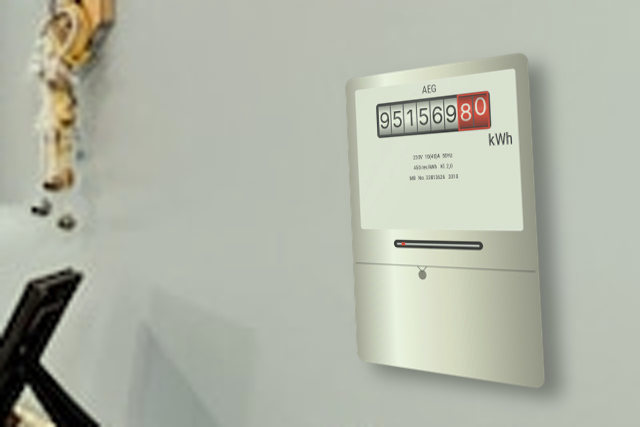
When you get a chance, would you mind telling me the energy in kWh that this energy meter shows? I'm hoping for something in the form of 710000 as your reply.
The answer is 951569.80
